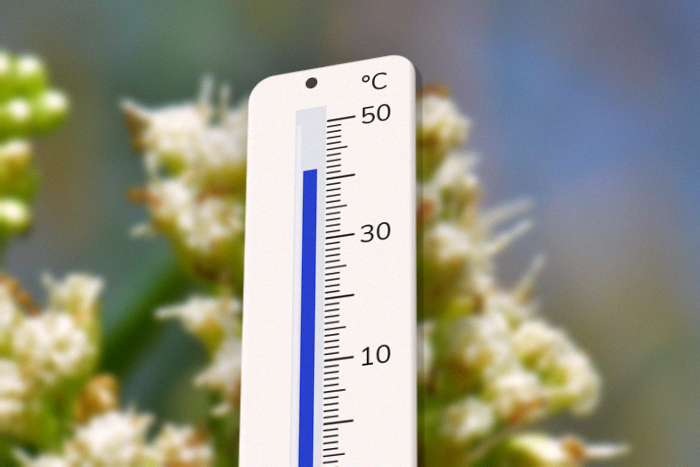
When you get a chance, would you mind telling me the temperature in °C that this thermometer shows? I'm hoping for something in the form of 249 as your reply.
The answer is 42
